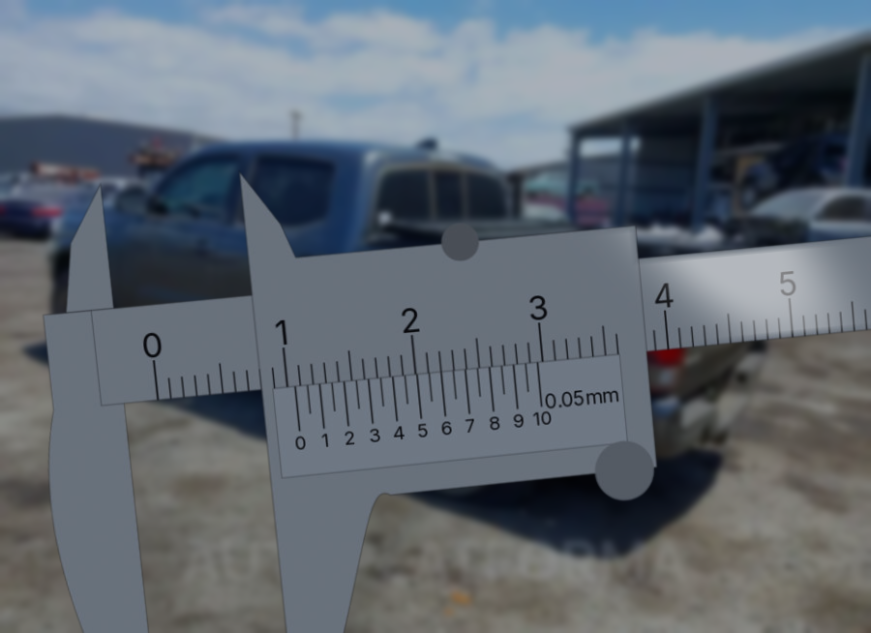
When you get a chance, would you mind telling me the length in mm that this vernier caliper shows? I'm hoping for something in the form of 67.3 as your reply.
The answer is 10.6
